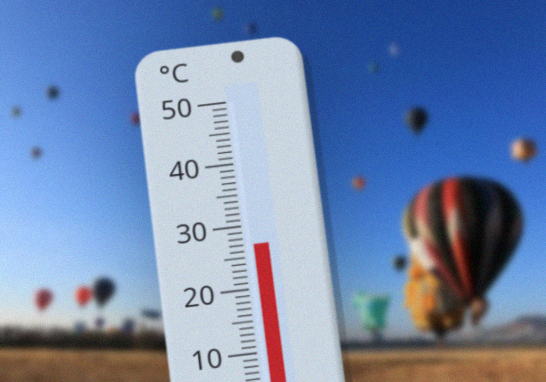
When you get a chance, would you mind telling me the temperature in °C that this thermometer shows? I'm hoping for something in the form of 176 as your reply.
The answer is 27
